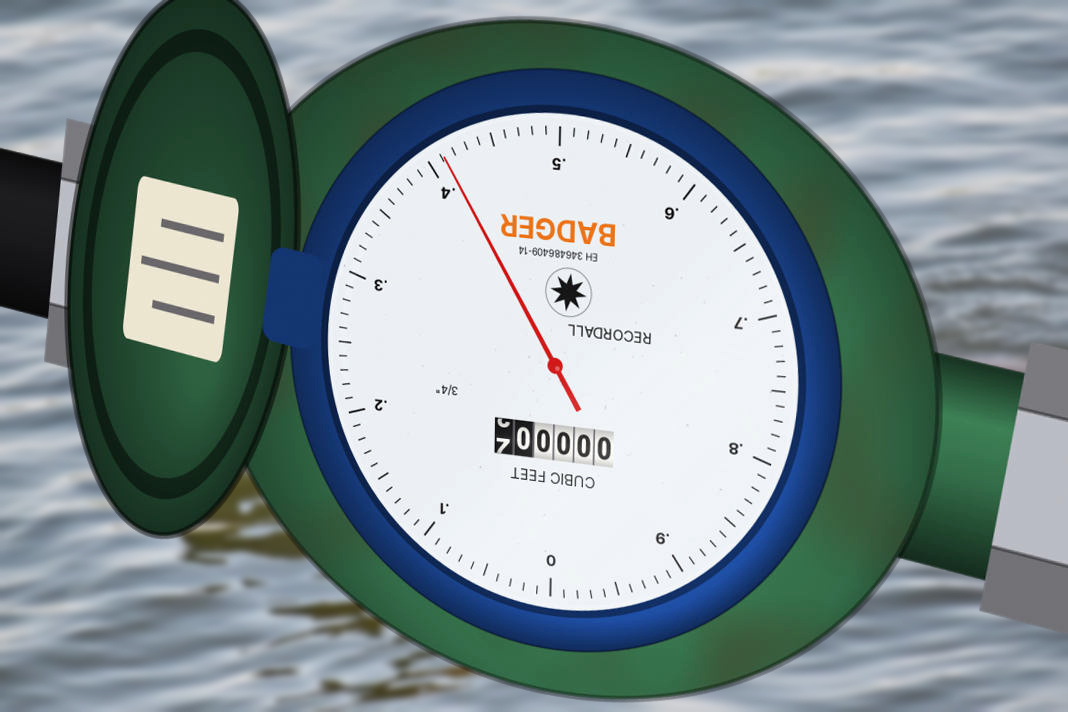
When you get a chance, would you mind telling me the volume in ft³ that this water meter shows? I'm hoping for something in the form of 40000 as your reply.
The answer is 2.41
